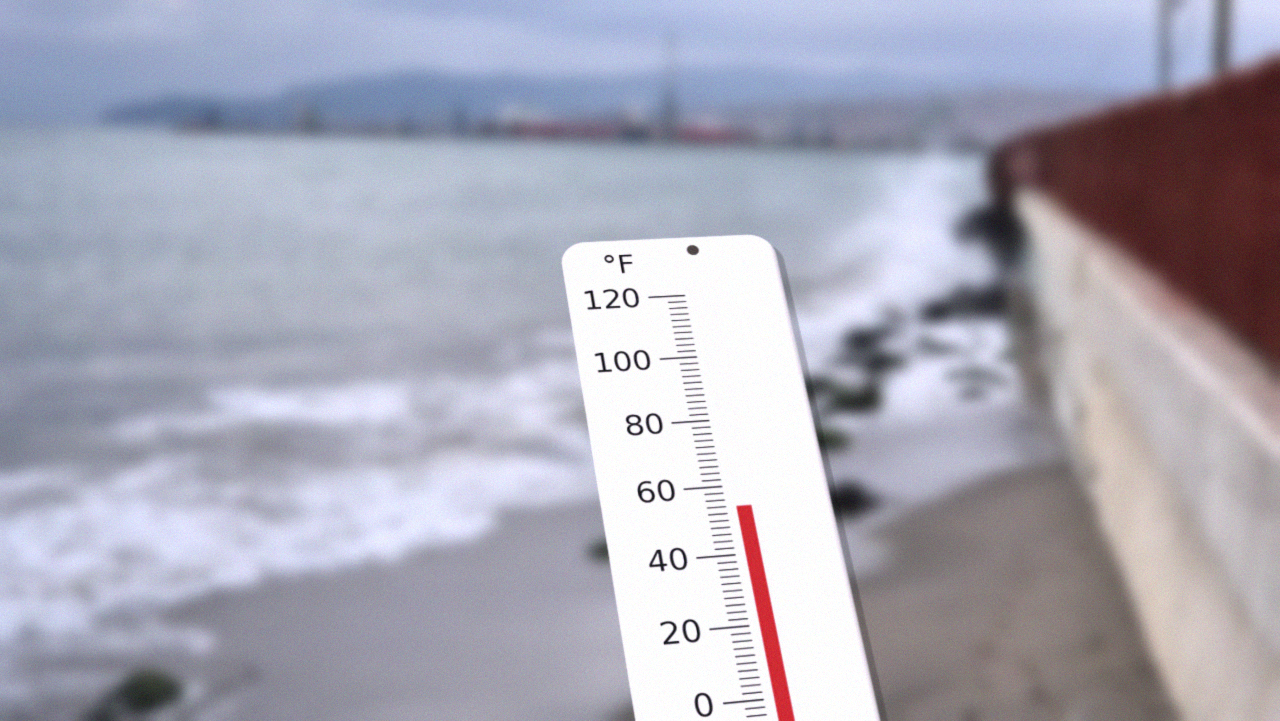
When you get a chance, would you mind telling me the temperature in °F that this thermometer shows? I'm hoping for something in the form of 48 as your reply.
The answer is 54
